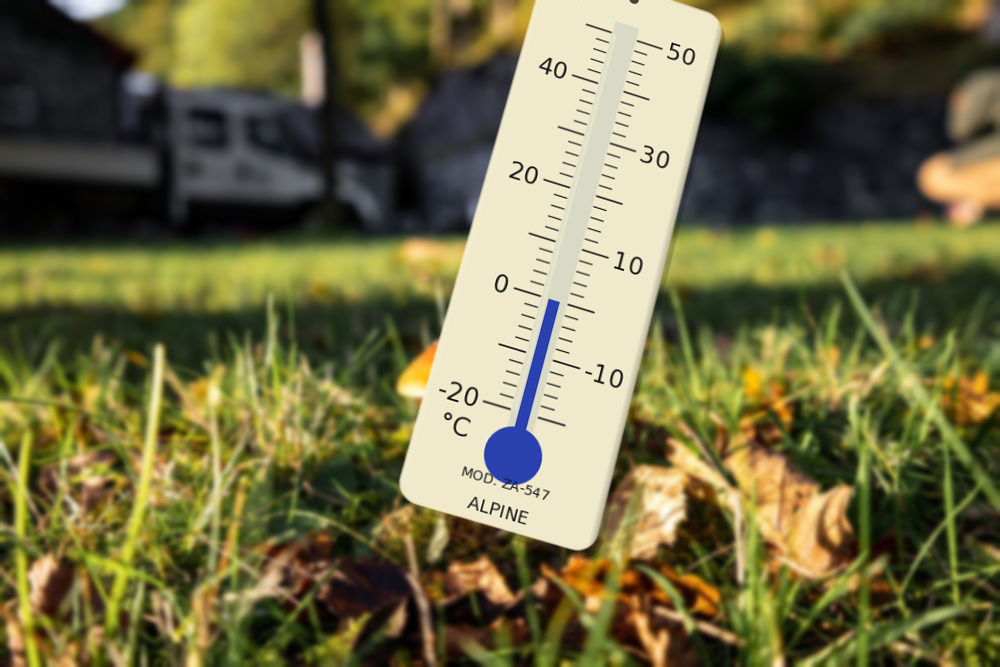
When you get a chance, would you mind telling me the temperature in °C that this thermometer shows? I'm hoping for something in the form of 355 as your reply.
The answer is 0
